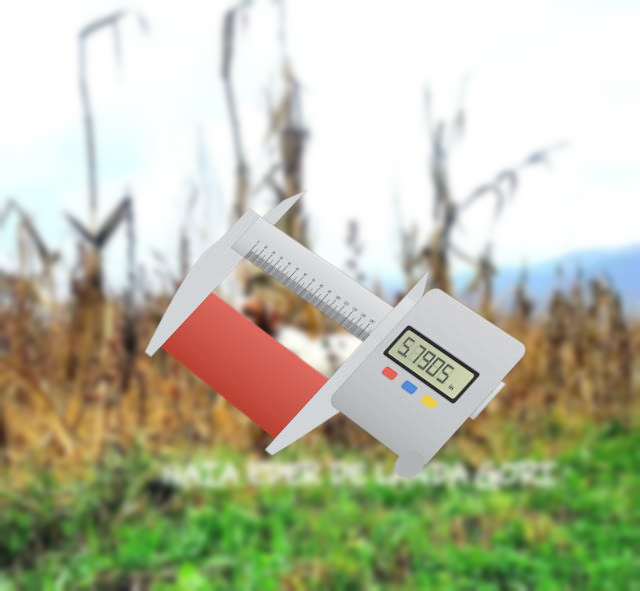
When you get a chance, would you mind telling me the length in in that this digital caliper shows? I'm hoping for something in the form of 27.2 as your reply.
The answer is 5.7905
